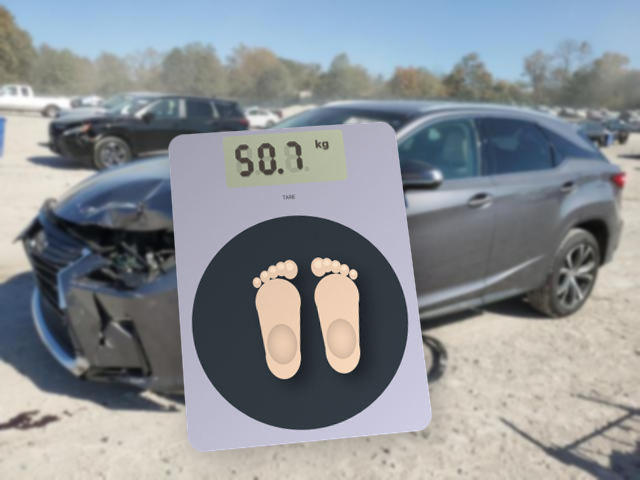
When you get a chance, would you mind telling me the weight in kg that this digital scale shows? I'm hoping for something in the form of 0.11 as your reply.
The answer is 50.7
